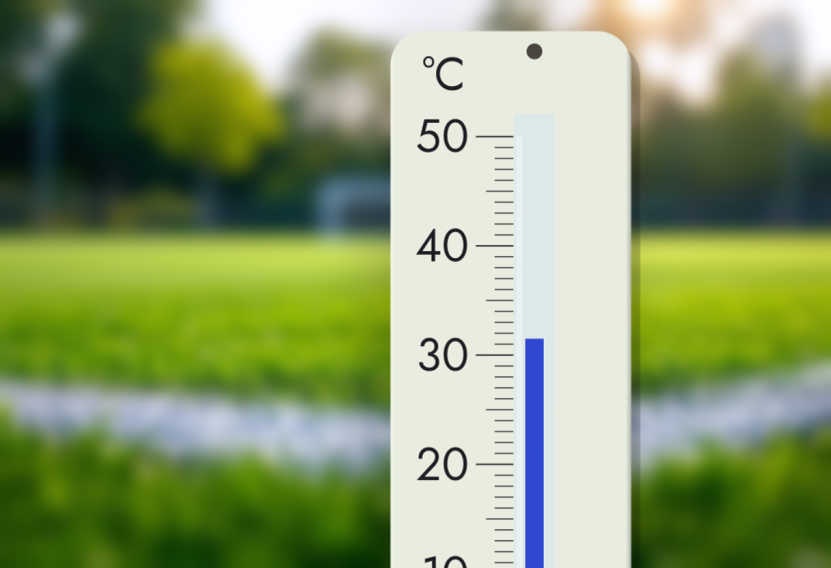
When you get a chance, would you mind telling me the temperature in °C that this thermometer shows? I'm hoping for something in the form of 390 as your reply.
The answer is 31.5
